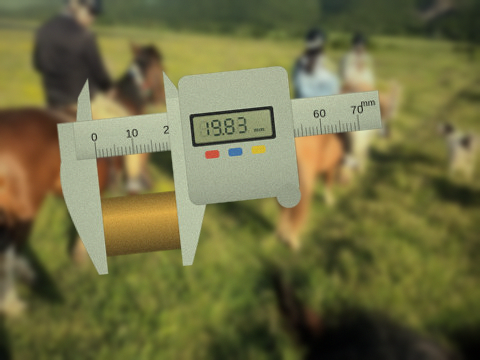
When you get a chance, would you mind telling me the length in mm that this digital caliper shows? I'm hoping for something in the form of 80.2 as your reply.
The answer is 19.83
